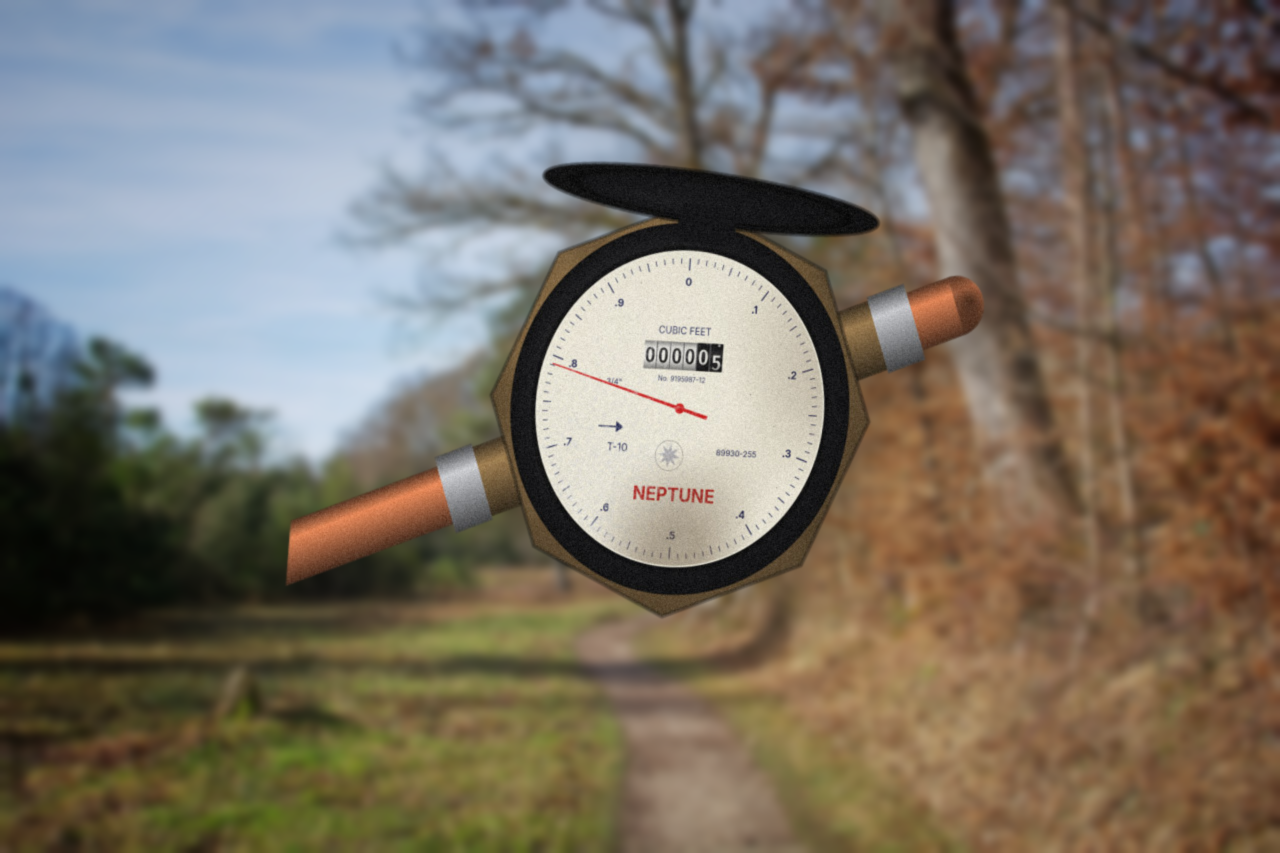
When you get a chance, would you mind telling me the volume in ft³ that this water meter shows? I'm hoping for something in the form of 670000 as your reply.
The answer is 4.79
